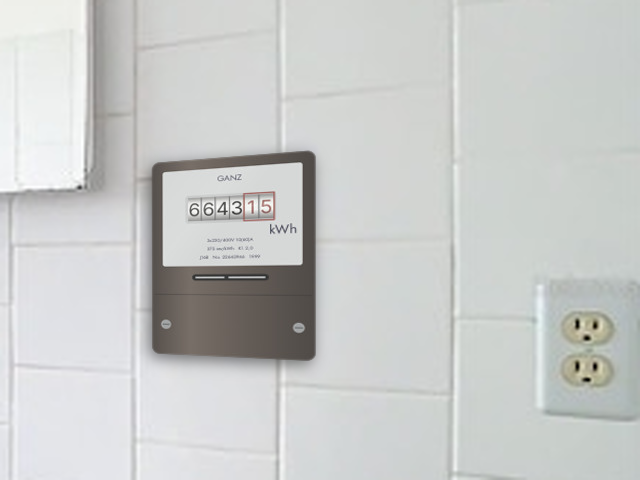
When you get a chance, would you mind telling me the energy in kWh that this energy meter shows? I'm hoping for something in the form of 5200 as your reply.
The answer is 6643.15
